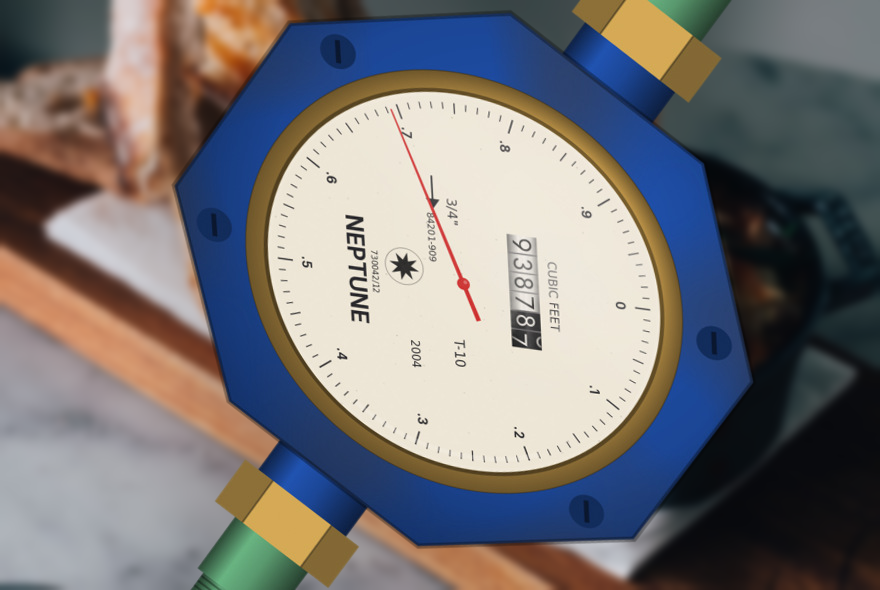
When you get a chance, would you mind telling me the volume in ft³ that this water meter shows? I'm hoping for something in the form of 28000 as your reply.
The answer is 938786.69
